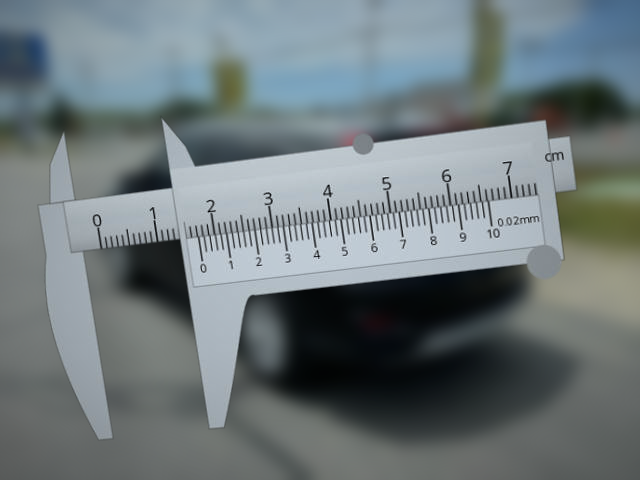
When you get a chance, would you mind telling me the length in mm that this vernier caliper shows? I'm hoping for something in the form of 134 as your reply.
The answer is 17.2
